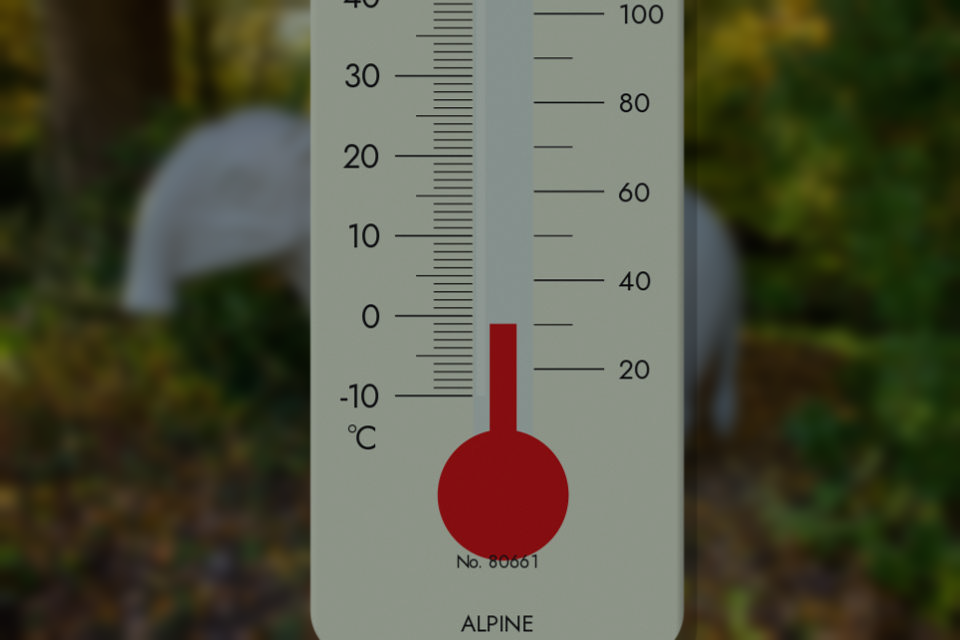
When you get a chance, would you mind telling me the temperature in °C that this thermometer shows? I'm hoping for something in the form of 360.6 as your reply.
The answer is -1
